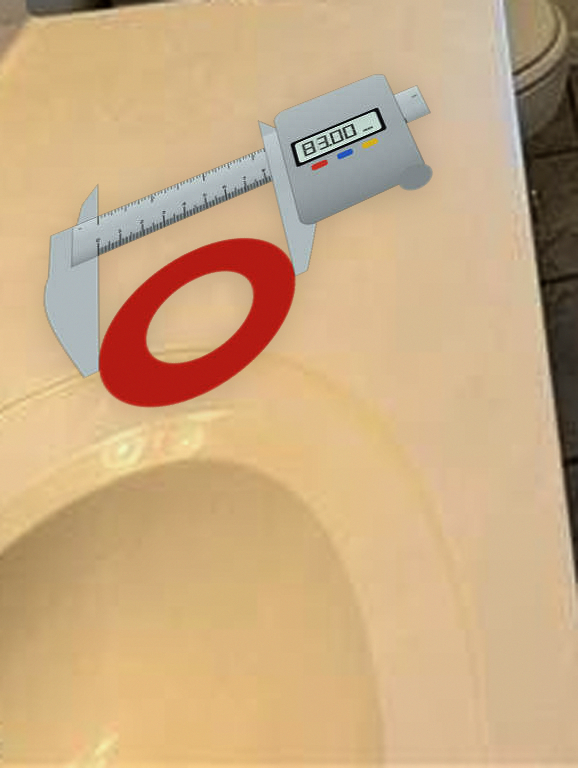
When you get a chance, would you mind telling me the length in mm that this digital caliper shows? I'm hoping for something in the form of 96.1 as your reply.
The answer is 83.00
